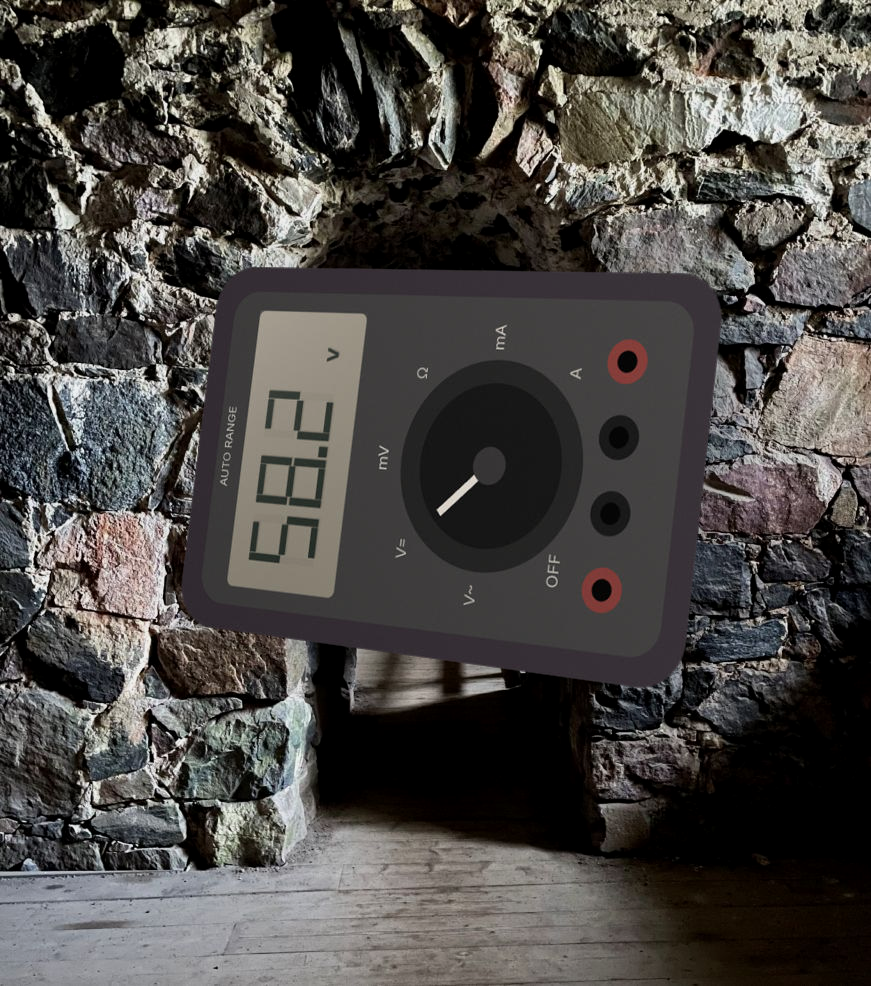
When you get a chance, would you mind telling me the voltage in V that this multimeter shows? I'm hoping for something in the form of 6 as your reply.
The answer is 58.2
